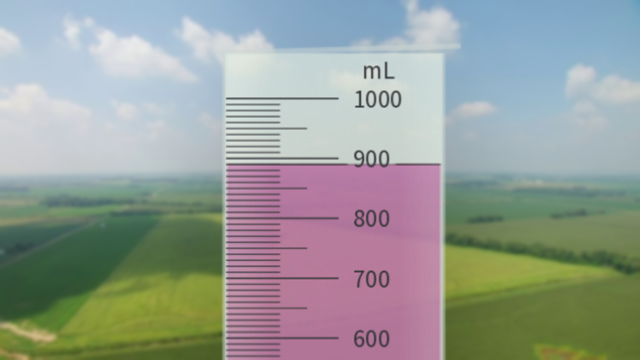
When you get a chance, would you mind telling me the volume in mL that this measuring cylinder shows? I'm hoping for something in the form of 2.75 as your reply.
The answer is 890
